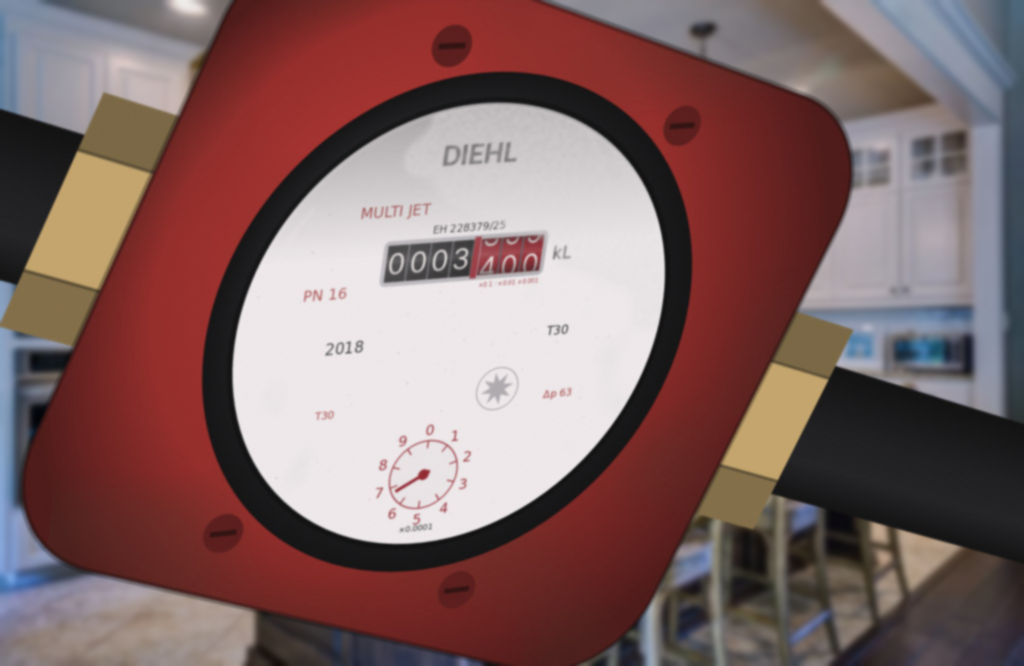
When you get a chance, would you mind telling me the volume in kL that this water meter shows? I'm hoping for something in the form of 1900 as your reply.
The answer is 3.3996
